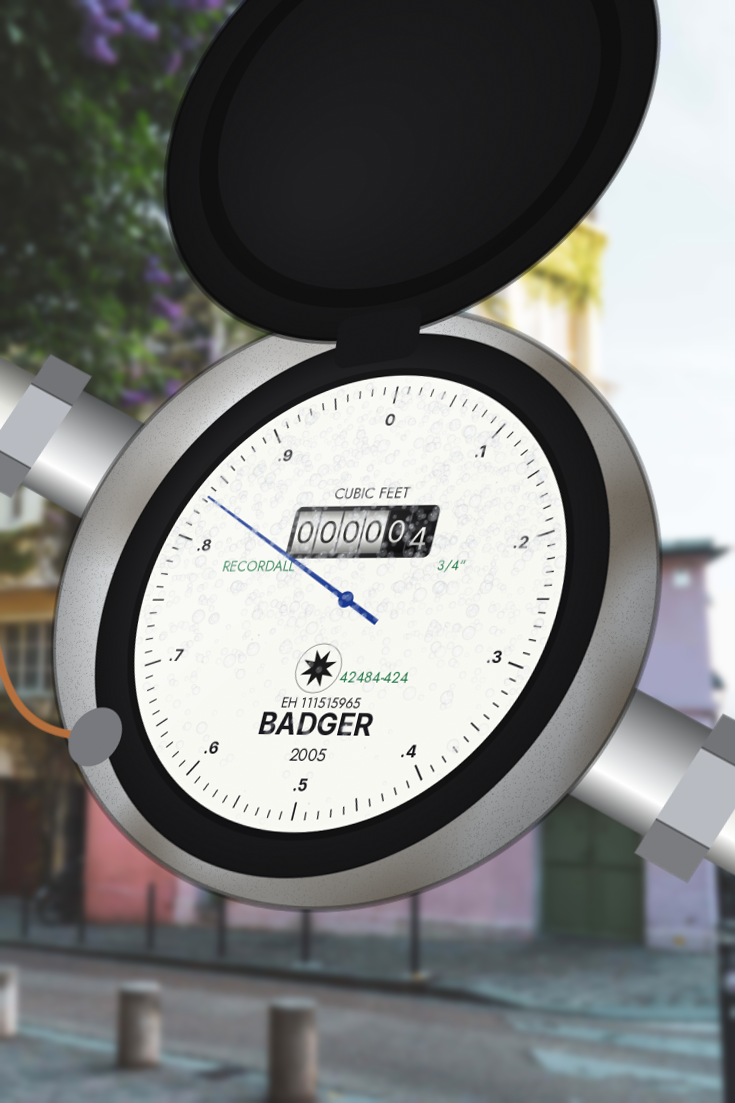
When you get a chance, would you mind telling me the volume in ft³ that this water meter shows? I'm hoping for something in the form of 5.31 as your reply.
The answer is 3.83
